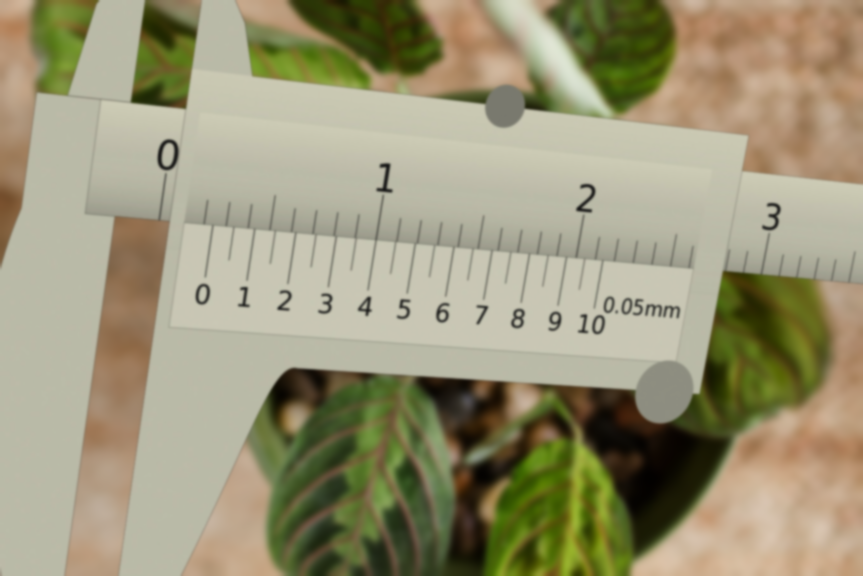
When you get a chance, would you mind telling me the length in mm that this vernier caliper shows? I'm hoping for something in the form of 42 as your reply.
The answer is 2.4
